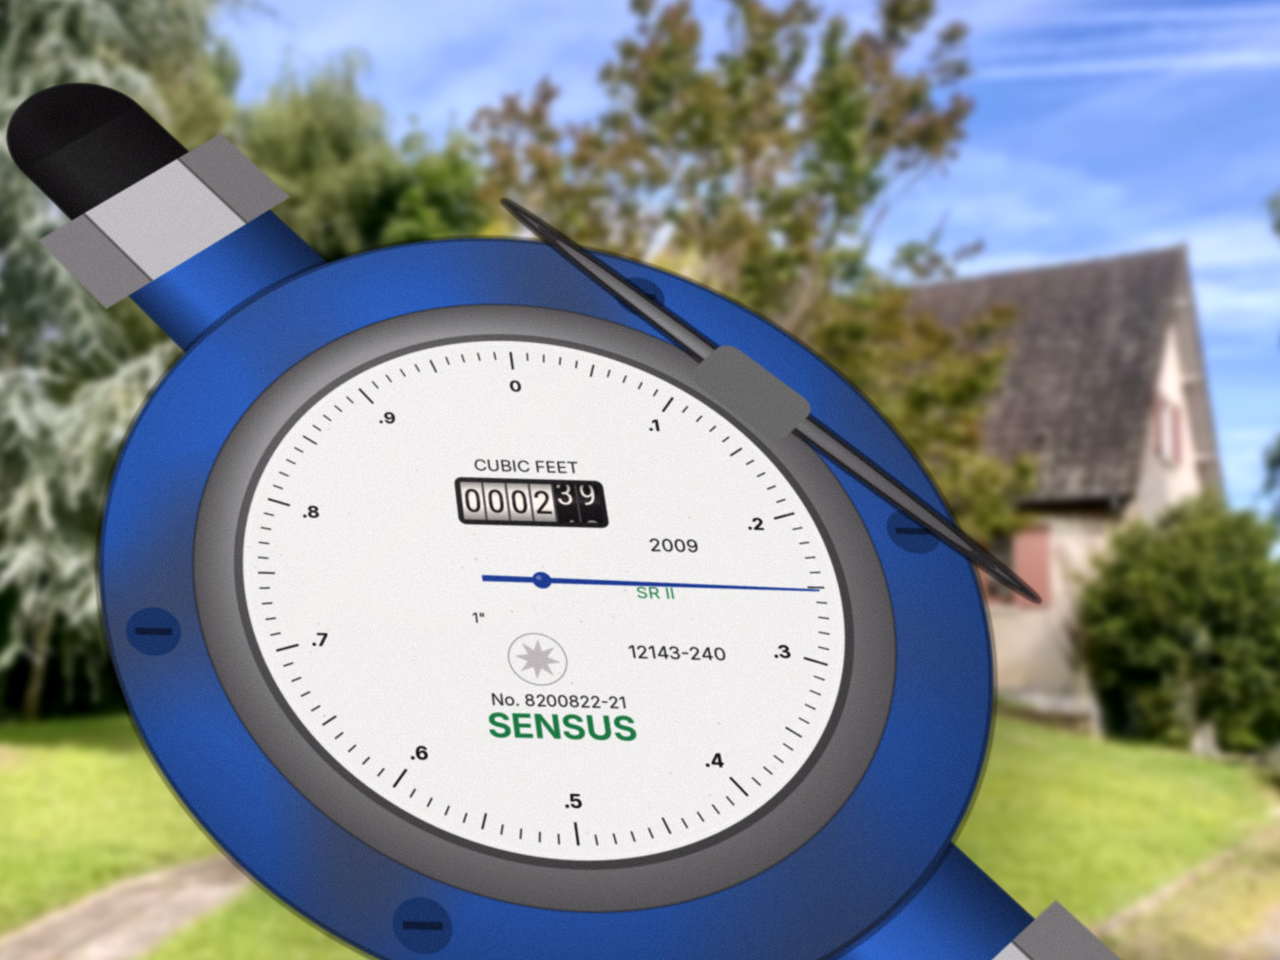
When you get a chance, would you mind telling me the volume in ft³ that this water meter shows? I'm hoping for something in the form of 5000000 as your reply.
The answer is 239.25
